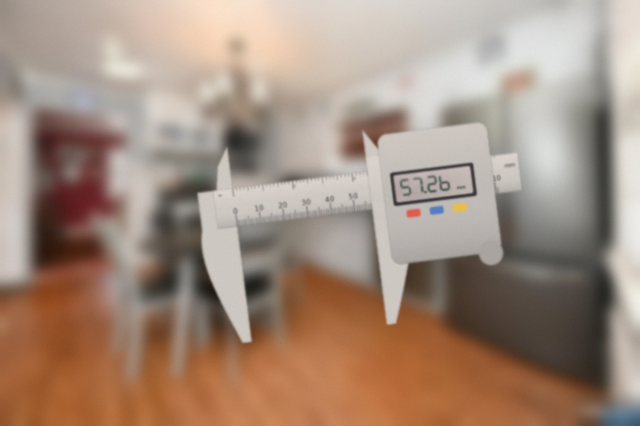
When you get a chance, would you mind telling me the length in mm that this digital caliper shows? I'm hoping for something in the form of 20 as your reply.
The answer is 57.26
